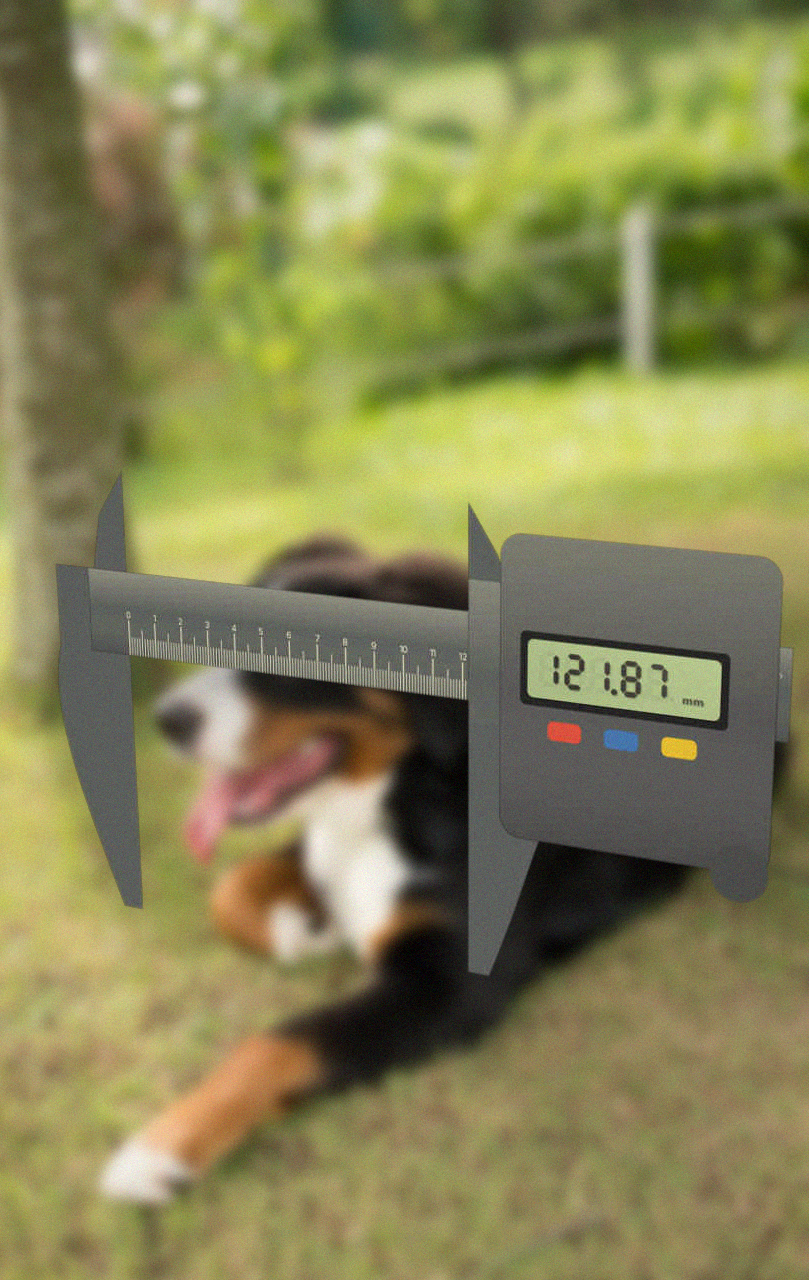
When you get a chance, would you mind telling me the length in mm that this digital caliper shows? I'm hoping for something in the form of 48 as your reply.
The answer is 121.87
